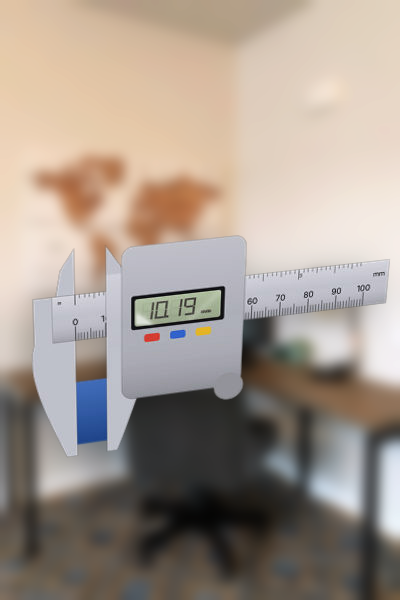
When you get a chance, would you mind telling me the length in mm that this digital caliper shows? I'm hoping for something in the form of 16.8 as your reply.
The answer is 10.19
